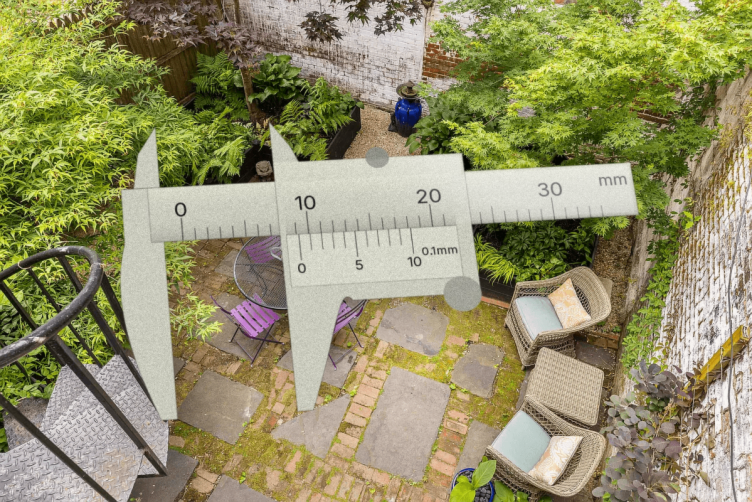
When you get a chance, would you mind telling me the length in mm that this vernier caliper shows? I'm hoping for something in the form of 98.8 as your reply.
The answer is 9.2
